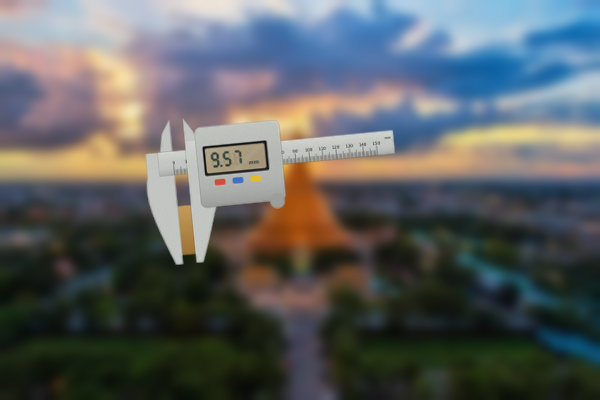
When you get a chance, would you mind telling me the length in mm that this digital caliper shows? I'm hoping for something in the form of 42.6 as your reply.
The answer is 9.57
